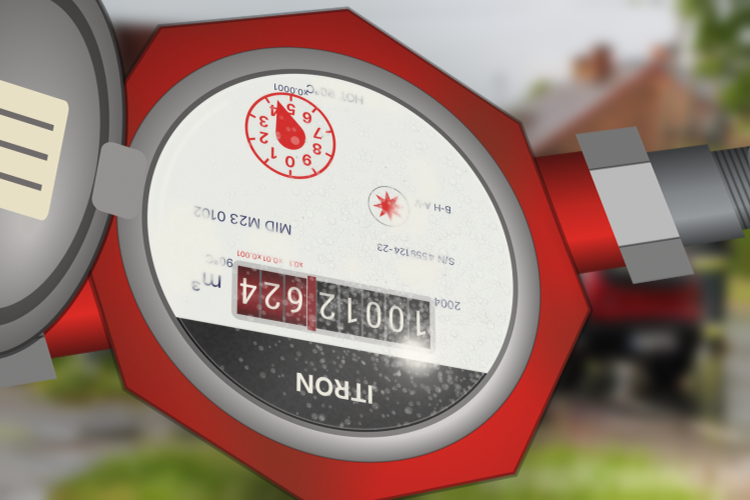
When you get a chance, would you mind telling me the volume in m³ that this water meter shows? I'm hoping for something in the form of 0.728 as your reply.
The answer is 10012.6244
